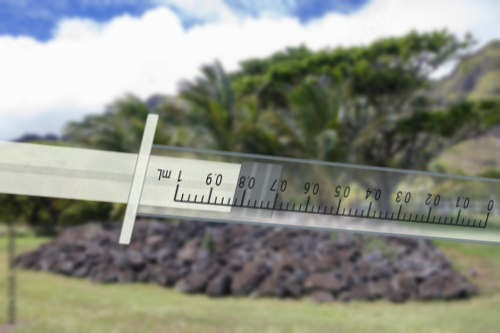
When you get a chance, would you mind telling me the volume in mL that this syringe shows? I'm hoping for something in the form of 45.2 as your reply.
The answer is 0.7
